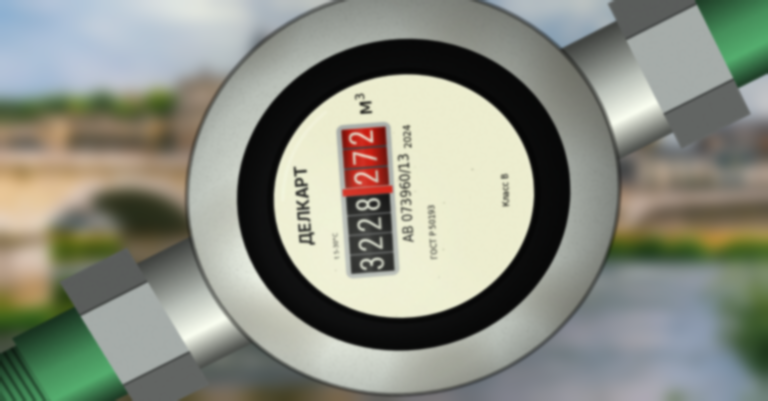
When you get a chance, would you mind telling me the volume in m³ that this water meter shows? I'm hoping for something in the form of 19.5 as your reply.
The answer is 3228.272
